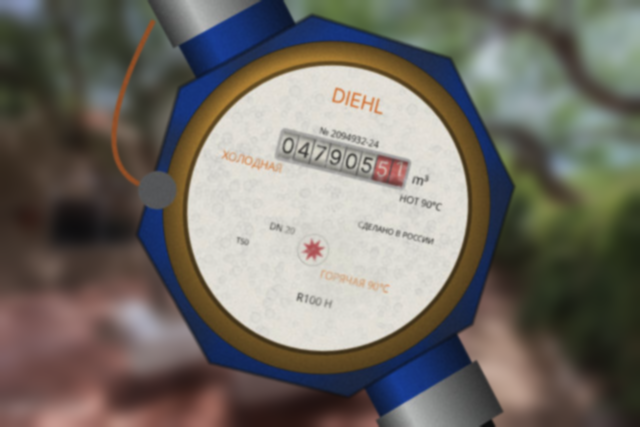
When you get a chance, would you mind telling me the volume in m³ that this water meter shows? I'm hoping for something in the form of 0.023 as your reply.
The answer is 47905.51
